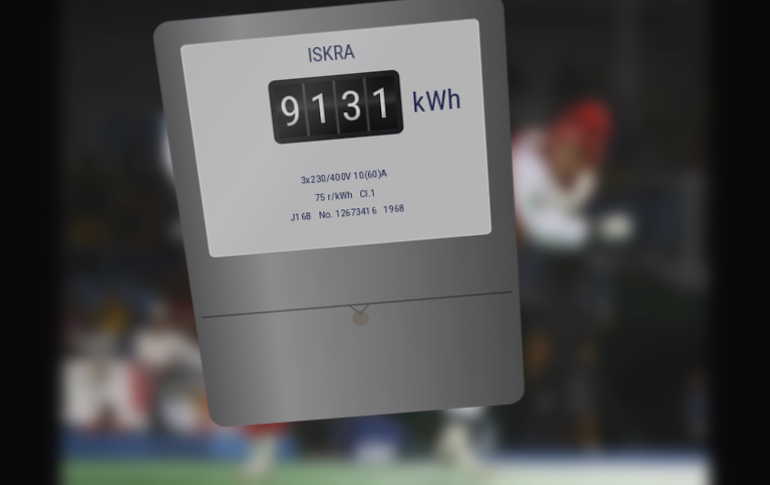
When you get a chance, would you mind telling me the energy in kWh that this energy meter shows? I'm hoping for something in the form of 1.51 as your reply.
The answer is 9131
